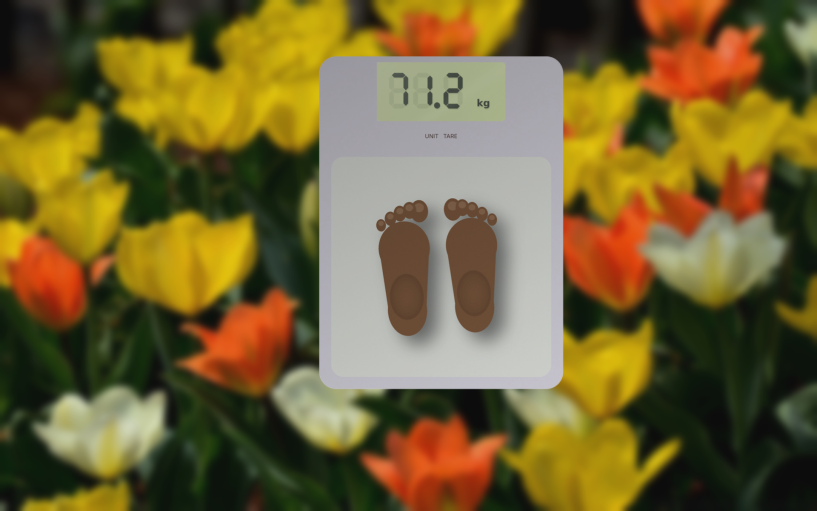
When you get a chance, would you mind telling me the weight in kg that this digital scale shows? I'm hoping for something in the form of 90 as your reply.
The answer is 71.2
